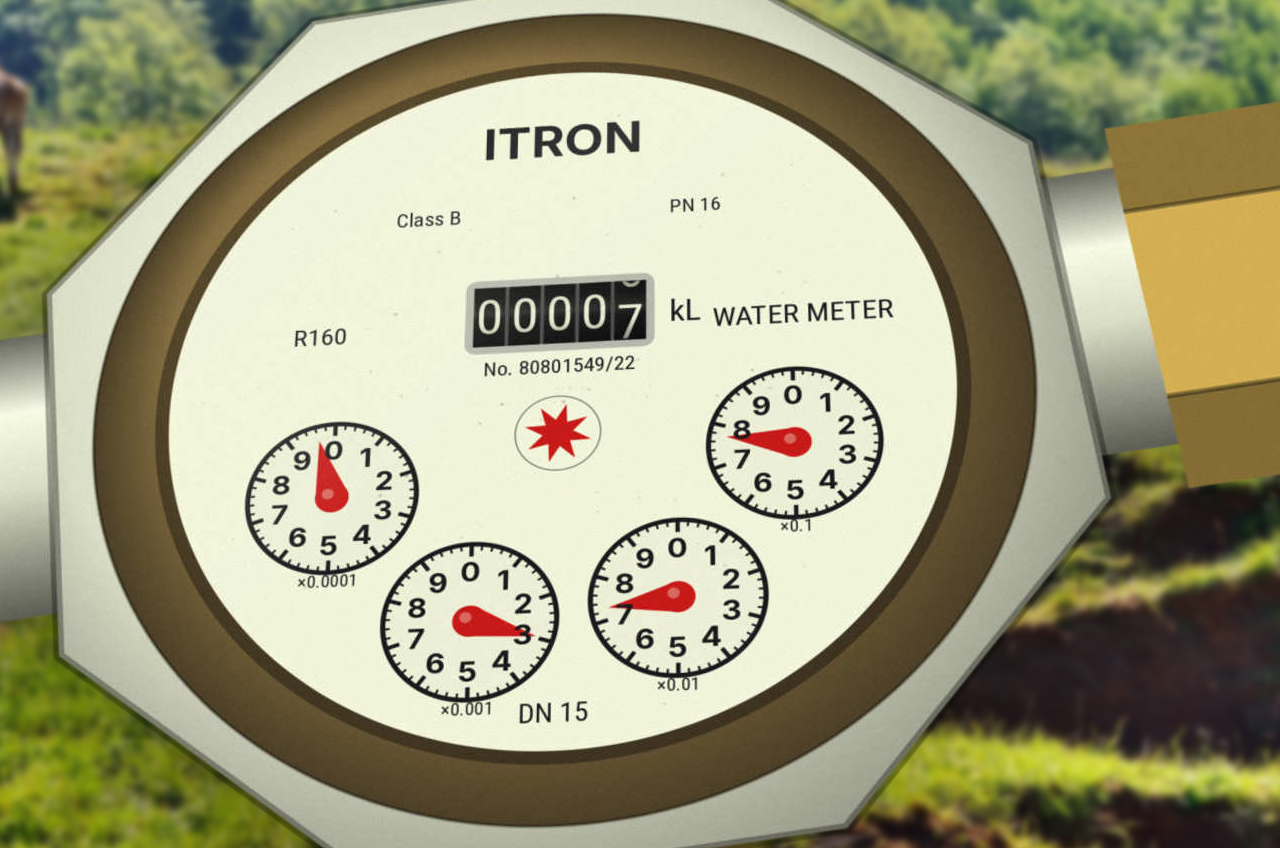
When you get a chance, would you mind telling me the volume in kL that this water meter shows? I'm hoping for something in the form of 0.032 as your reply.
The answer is 6.7729
